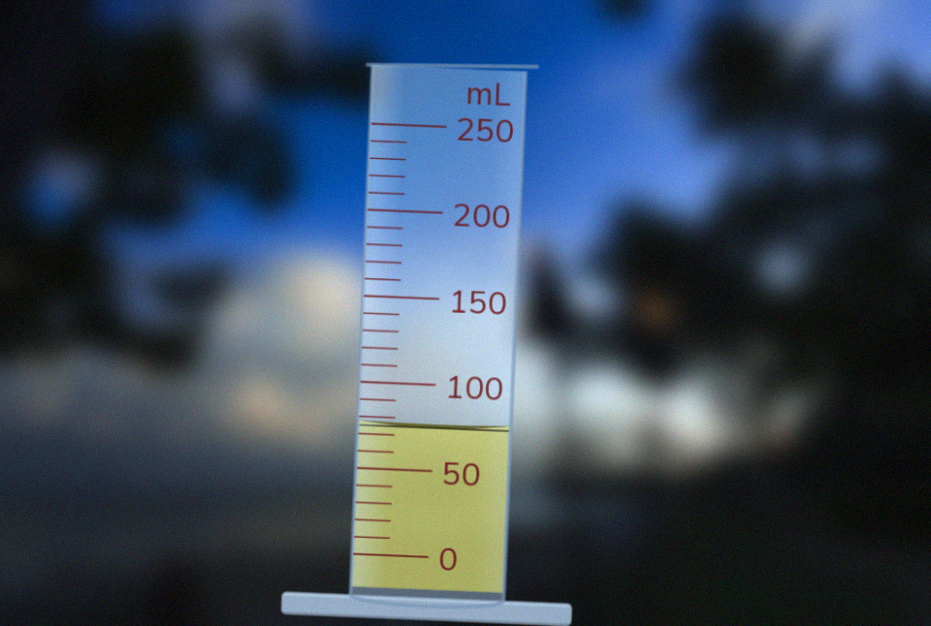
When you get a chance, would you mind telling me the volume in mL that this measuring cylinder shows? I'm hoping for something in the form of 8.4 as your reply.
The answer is 75
